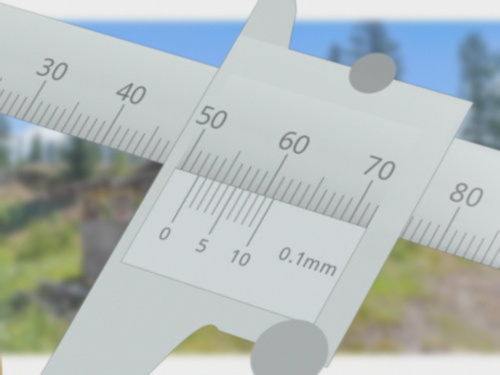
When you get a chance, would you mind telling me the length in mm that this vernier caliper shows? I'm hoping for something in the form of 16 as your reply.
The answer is 52.2
